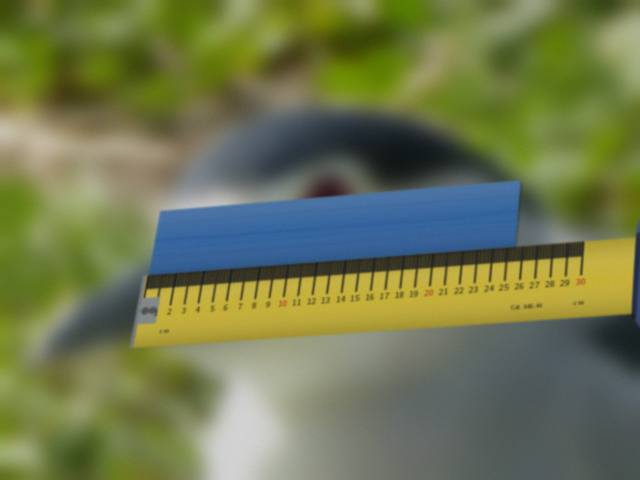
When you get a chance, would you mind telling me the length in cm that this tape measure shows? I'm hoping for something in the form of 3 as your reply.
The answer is 25.5
